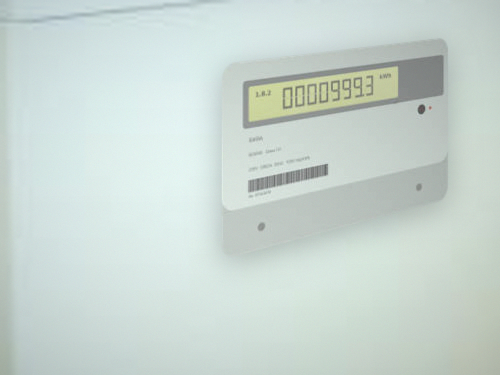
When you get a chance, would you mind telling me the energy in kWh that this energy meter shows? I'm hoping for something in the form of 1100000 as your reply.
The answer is 999.3
